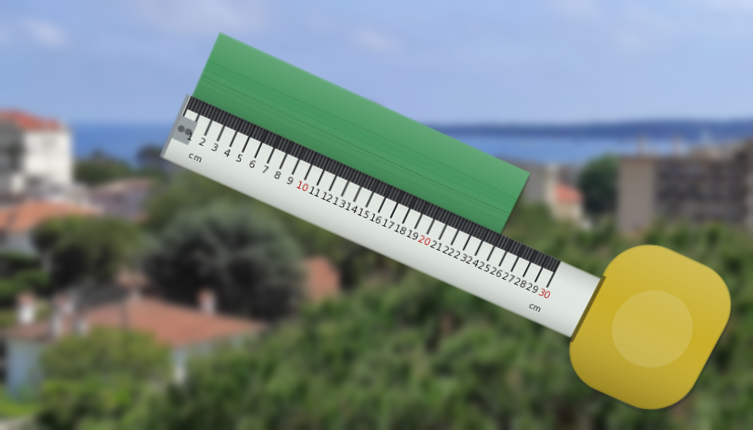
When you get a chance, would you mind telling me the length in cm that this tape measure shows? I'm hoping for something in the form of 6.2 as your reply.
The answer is 25
